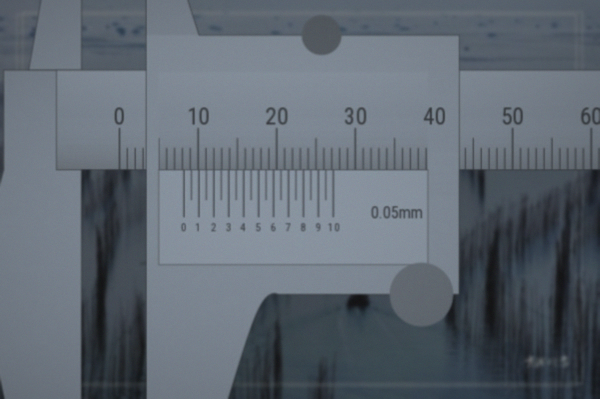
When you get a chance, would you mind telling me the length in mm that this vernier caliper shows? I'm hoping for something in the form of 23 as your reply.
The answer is 8.2
